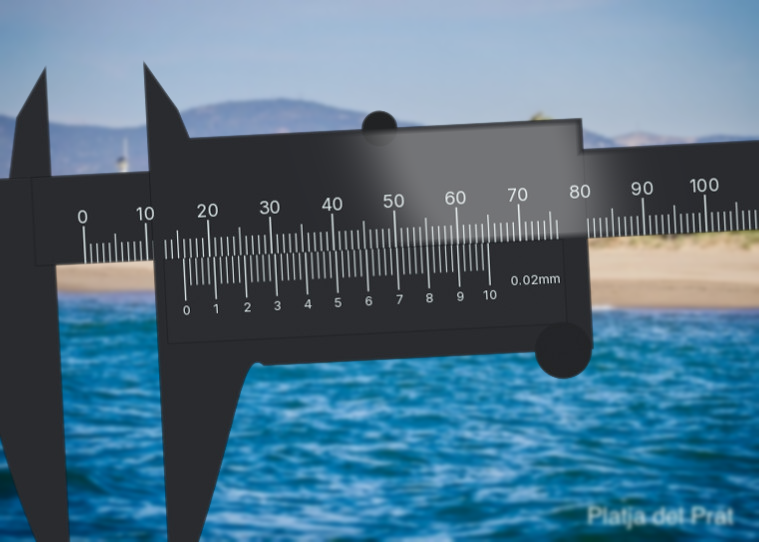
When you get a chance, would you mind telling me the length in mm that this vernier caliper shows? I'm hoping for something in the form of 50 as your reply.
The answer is 15.8
